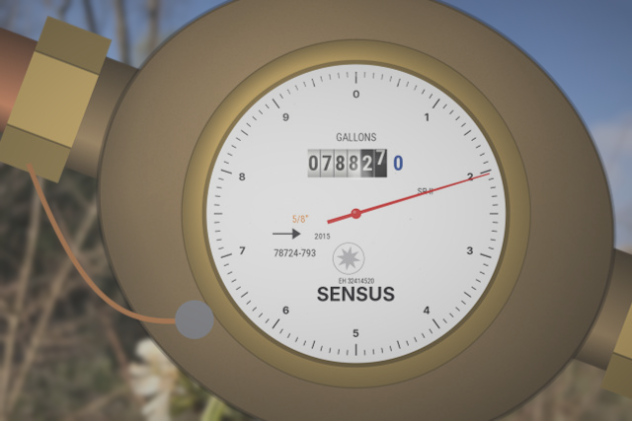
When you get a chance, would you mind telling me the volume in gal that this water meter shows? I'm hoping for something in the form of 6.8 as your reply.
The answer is 788272.0
